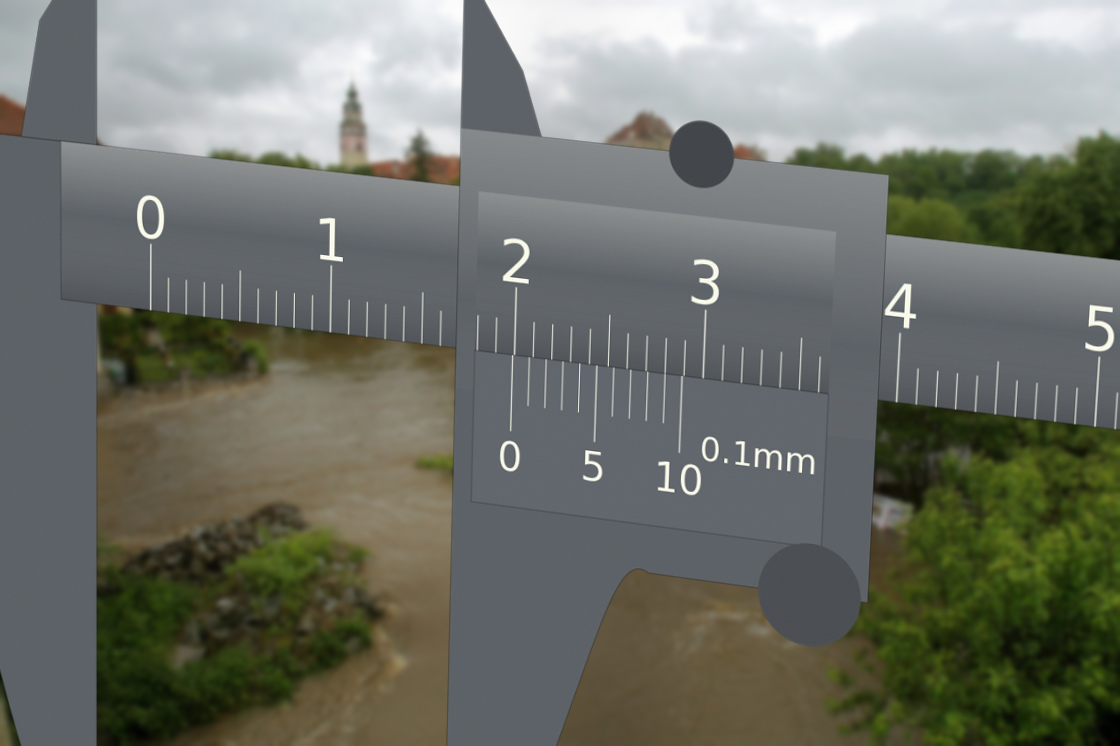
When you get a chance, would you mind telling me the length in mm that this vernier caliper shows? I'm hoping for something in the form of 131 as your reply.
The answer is 19.9
